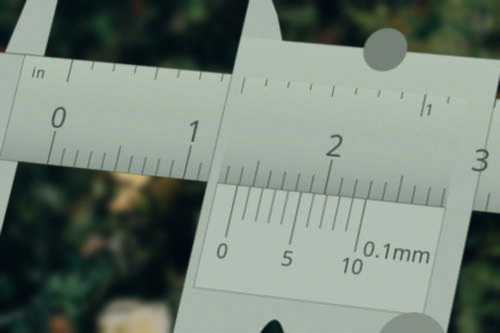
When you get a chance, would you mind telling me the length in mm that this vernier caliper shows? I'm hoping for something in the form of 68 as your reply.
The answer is 13.9
